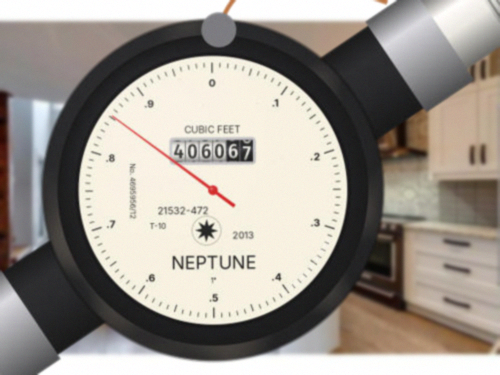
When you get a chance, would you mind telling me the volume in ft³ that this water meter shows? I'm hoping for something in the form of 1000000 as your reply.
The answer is 406066.85
